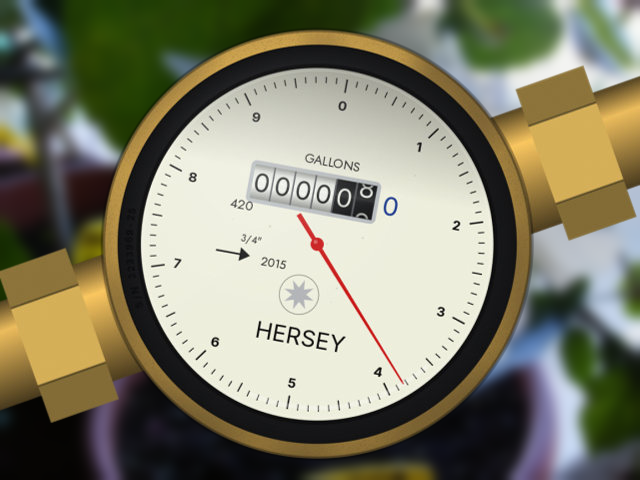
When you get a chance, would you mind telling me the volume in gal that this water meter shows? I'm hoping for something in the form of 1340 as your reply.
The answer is 83.8
